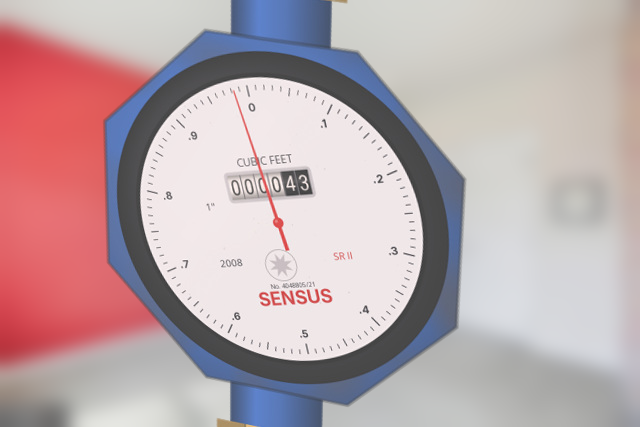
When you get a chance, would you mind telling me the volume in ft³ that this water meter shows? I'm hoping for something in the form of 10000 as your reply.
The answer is 42.98
